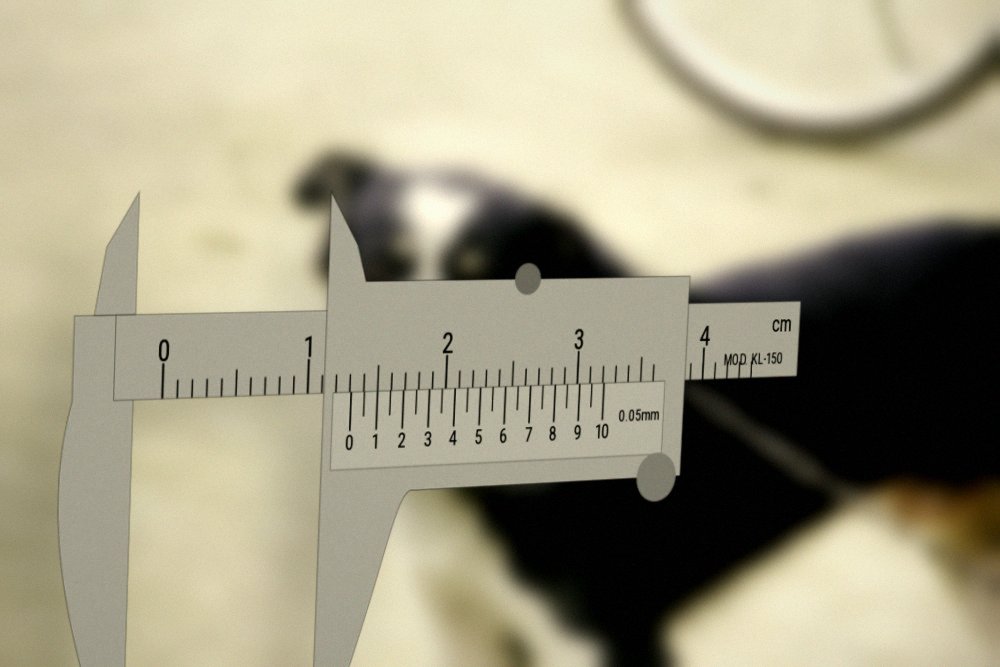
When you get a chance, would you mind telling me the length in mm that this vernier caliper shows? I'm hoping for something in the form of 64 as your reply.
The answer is 13.1
